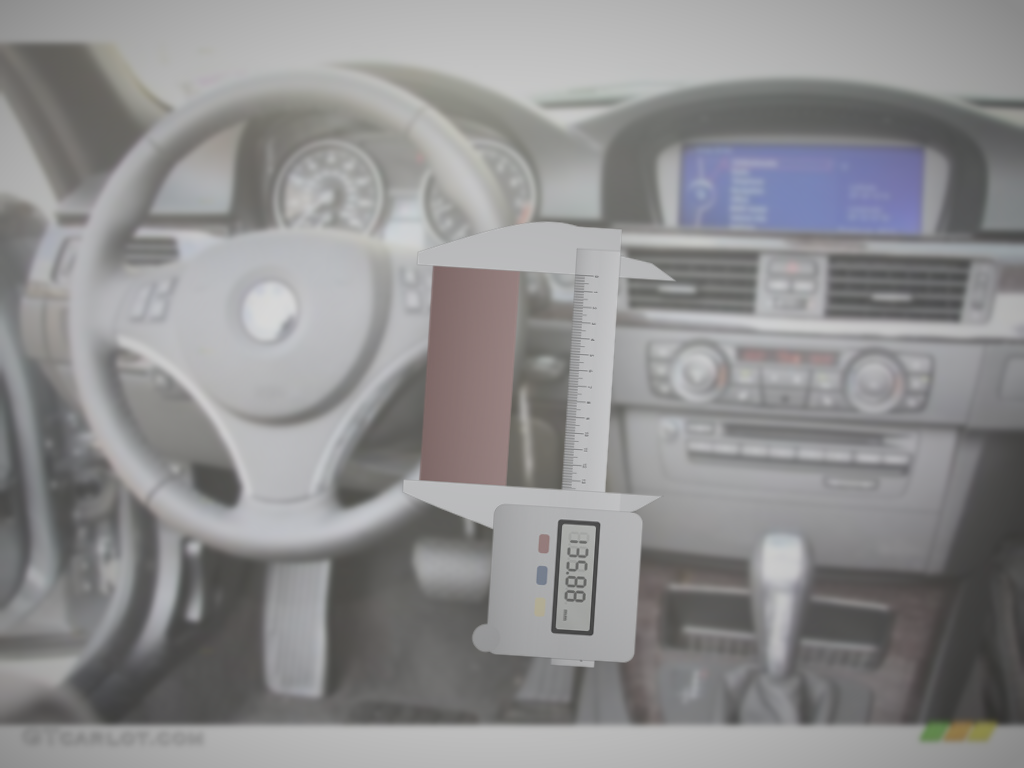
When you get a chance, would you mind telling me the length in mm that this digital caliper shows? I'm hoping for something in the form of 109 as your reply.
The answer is 135.88
